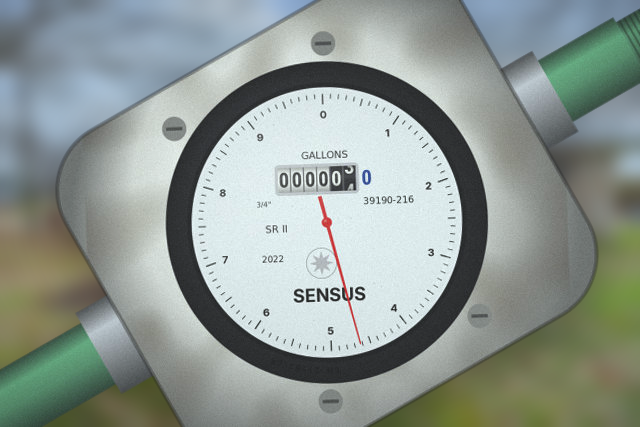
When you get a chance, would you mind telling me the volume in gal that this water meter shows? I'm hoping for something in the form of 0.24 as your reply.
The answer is 34.6
